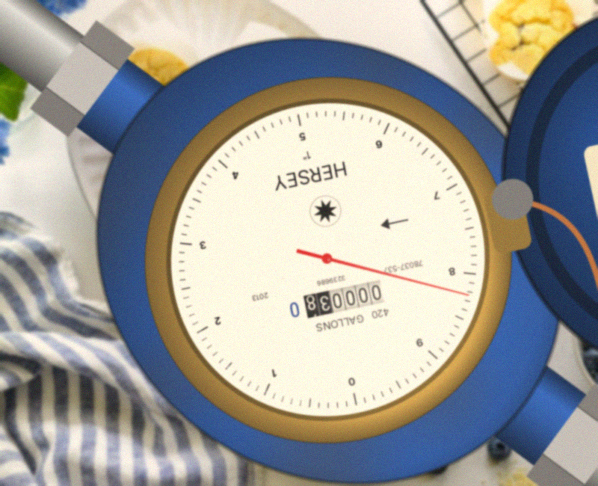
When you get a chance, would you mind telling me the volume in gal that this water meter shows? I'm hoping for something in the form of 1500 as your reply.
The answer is 378.2
